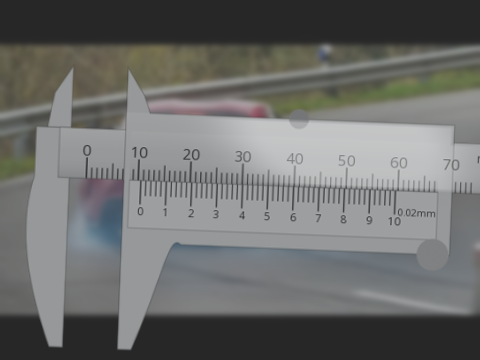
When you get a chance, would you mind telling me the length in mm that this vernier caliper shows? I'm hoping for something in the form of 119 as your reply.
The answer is 10.5
